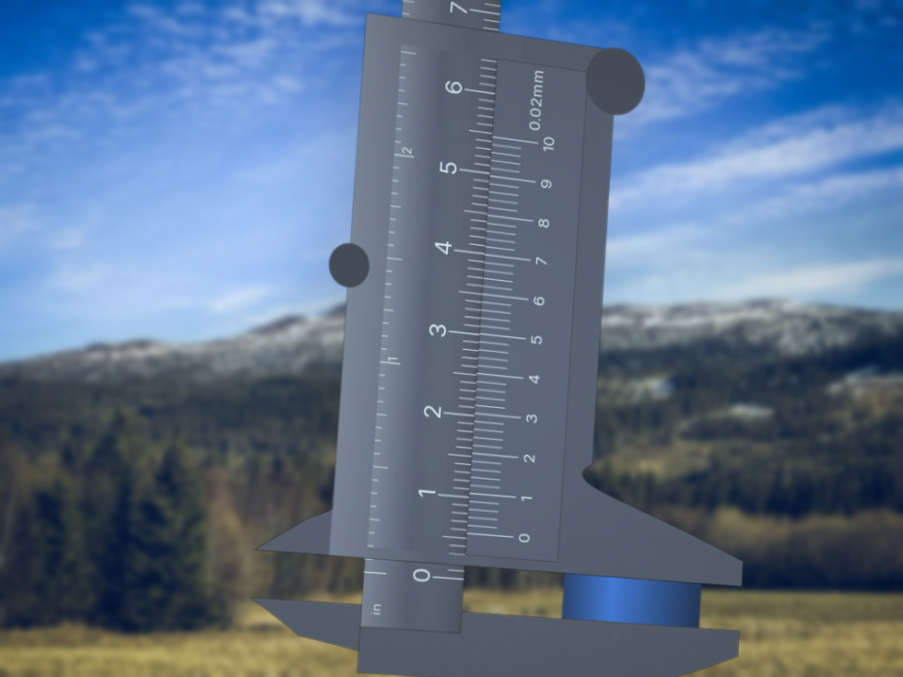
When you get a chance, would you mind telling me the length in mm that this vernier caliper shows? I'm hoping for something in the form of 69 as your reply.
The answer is 5.6
